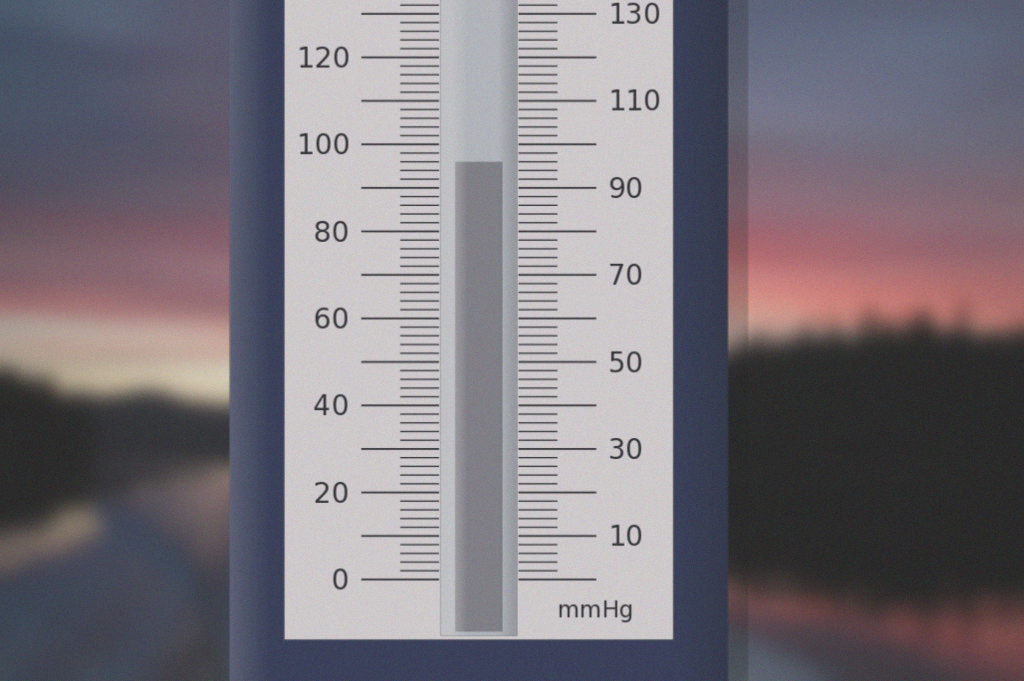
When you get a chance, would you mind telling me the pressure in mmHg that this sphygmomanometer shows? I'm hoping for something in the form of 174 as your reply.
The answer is 96
